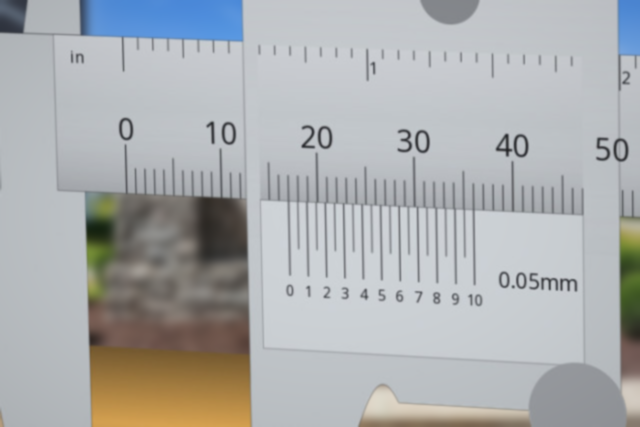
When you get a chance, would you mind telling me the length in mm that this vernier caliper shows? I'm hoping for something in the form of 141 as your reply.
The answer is 17.0
